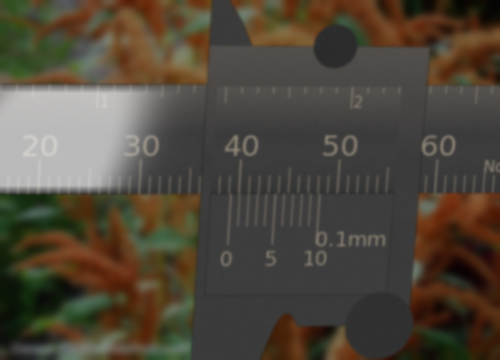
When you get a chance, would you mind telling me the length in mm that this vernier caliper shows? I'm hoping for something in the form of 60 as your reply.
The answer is 39.2
